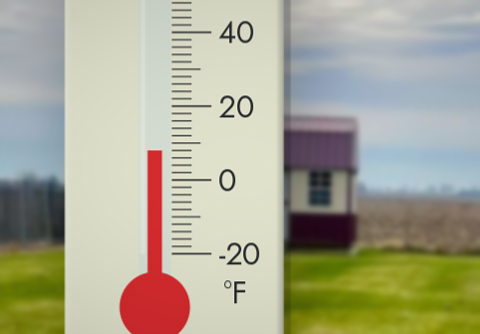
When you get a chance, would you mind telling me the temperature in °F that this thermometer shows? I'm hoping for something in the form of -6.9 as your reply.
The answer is 8
